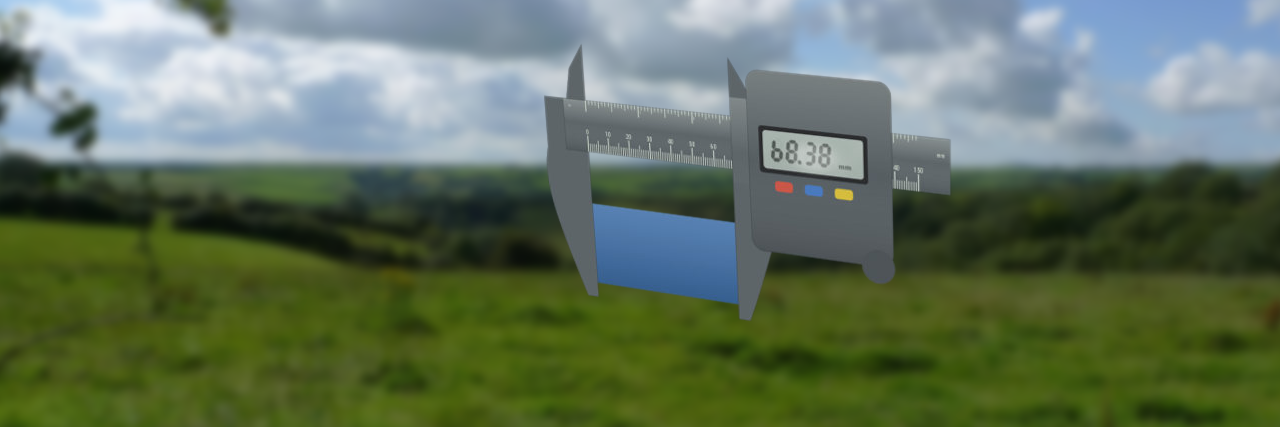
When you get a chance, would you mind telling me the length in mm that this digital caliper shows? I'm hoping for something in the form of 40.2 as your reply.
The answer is 68.38
